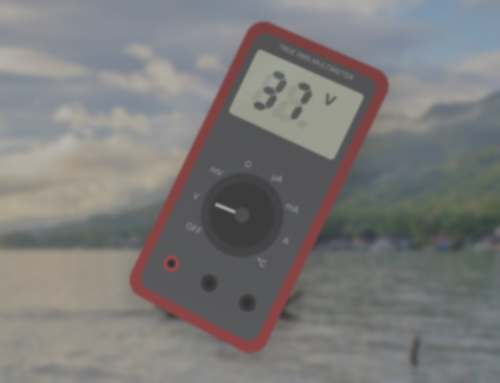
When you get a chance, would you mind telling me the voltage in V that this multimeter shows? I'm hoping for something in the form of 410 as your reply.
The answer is 37
